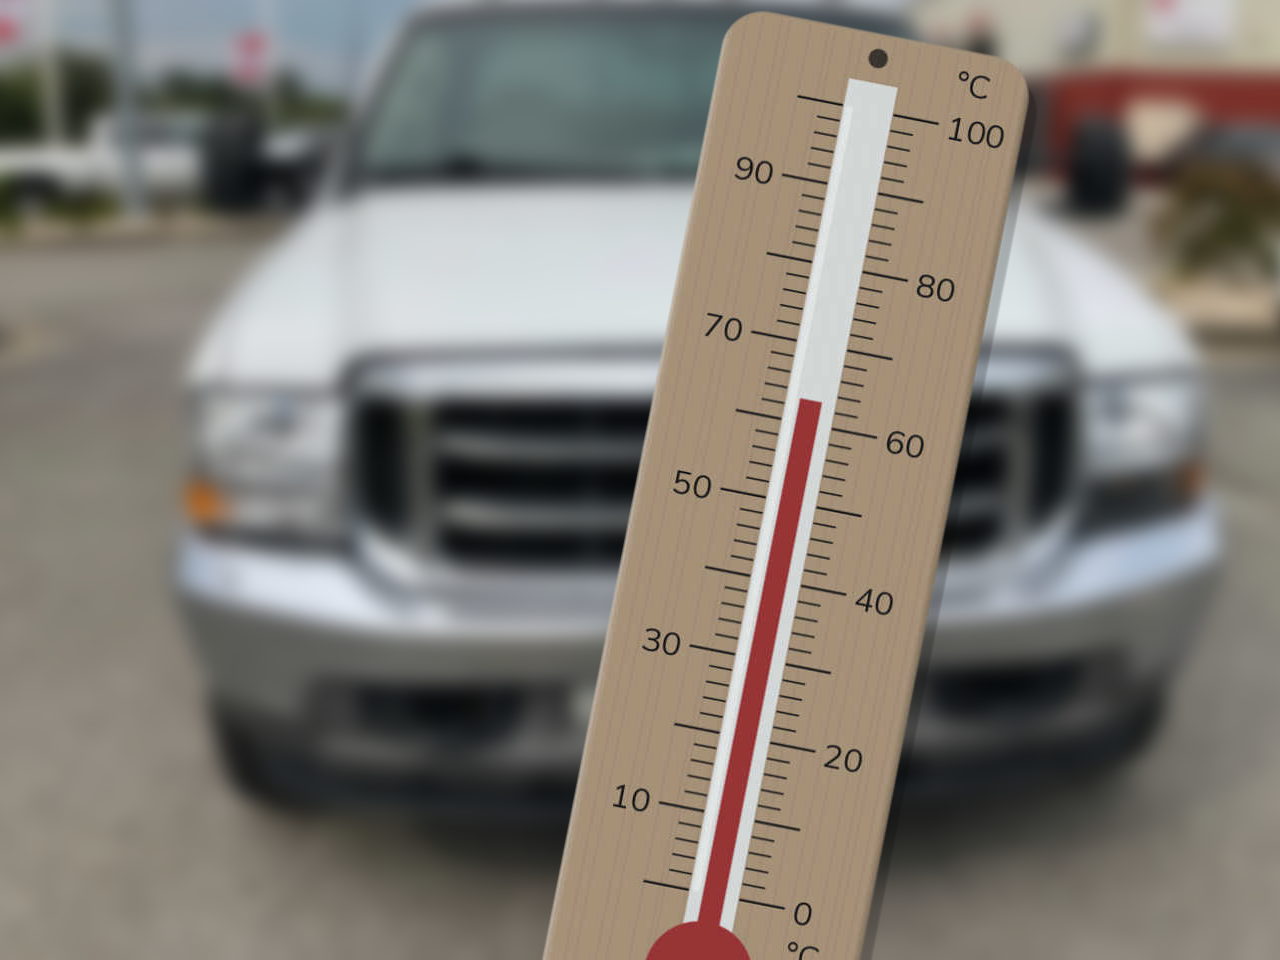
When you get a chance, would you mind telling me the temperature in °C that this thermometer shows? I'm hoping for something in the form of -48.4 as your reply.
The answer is 63
